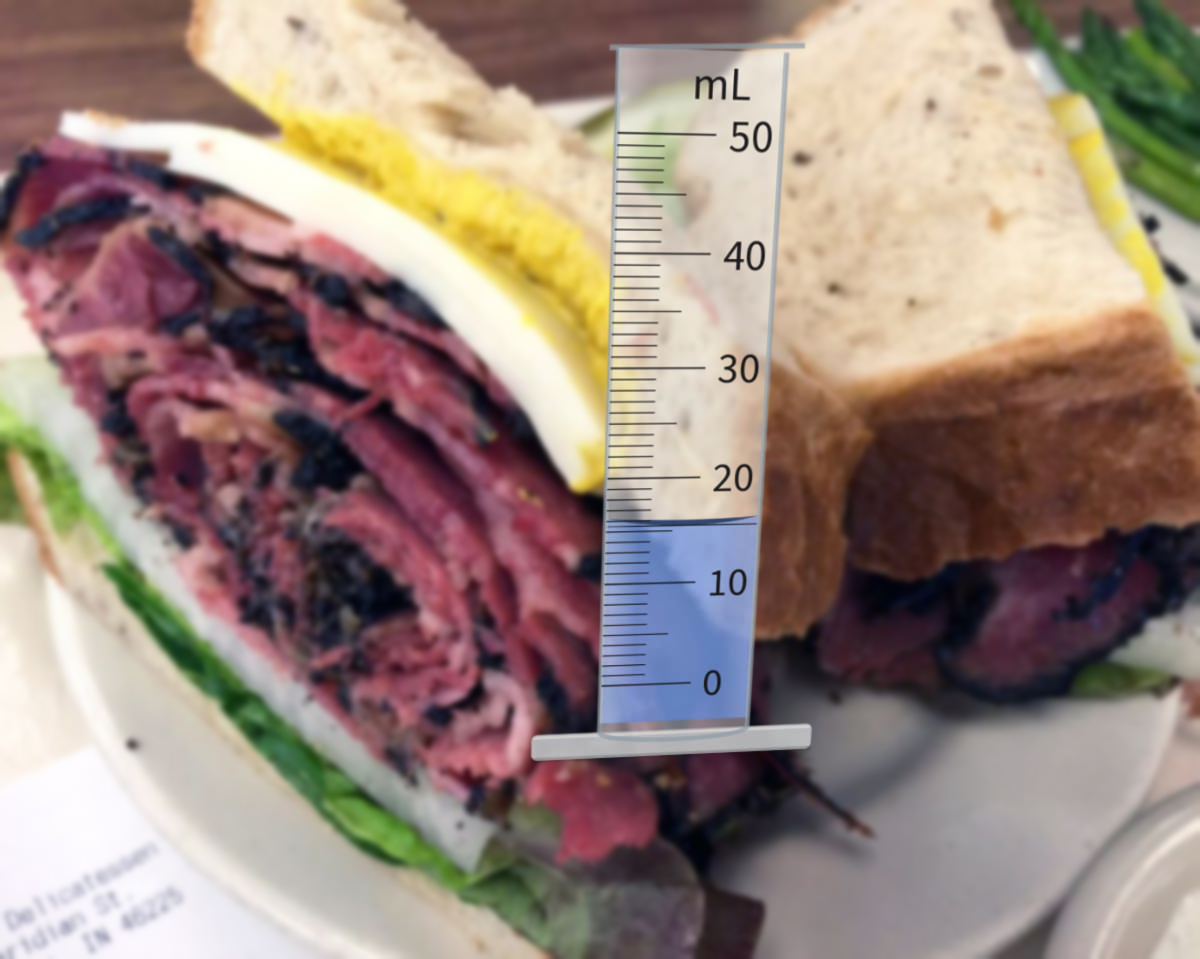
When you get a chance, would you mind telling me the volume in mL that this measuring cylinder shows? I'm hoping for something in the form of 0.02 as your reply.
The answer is 15.5
